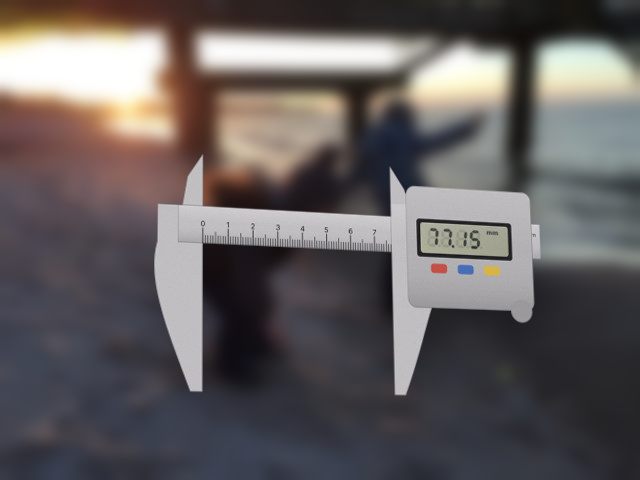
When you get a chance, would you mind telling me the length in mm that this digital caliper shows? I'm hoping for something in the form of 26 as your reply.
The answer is 77.15
